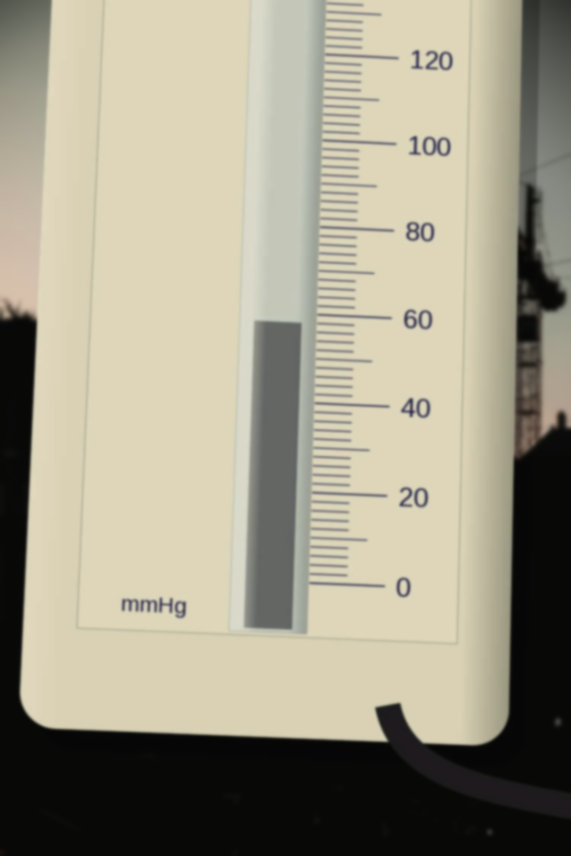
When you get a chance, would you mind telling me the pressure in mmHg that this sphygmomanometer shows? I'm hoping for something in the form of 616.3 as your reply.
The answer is 58
